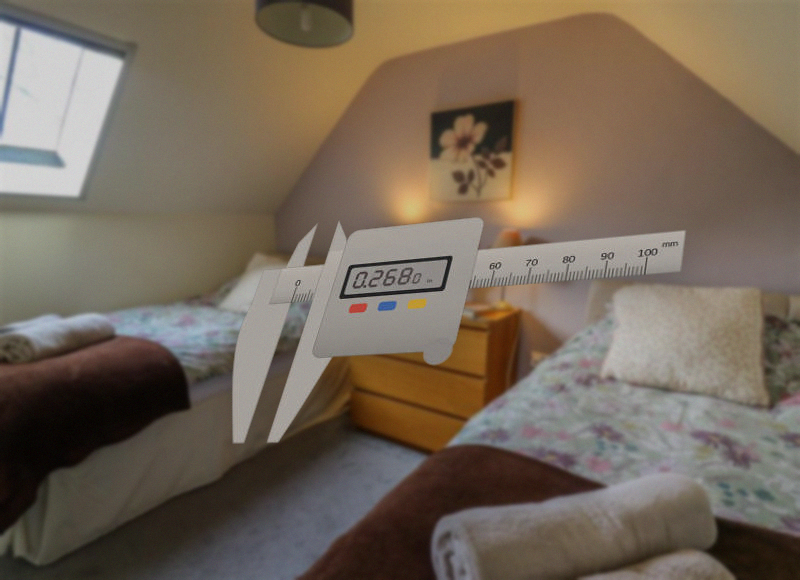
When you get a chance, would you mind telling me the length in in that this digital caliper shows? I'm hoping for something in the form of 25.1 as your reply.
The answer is 0.2680
